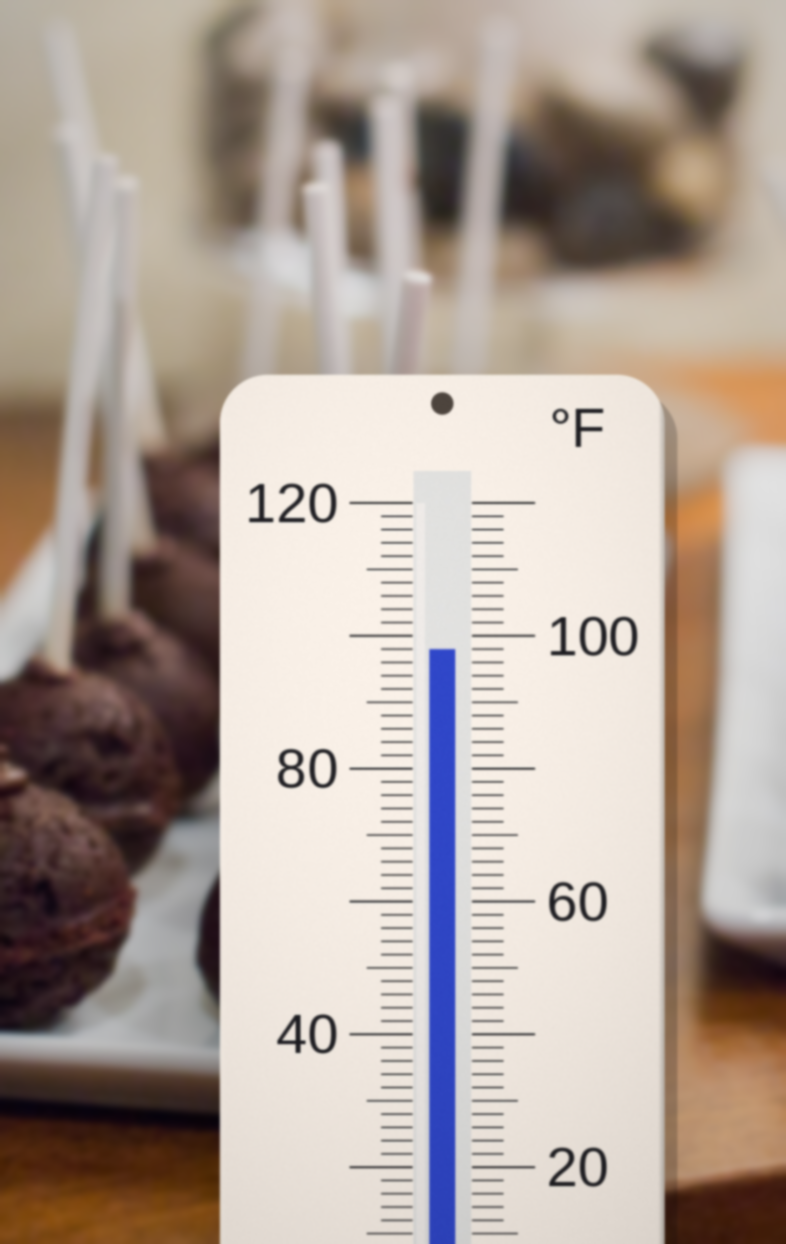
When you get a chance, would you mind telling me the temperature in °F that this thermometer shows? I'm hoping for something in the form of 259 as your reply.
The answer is 98
